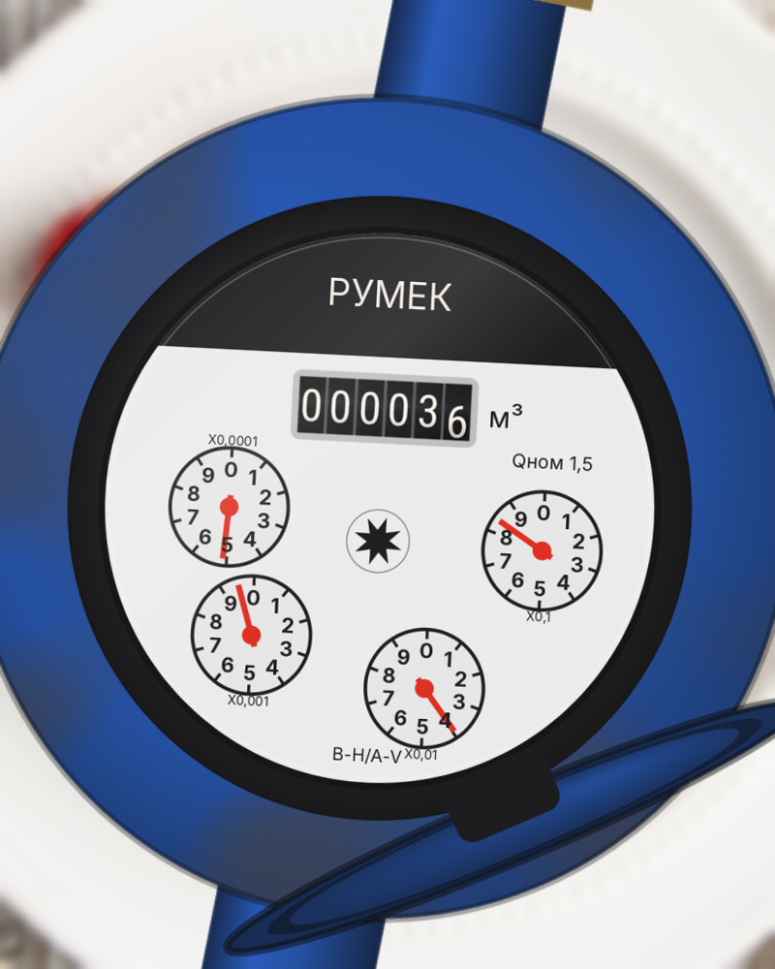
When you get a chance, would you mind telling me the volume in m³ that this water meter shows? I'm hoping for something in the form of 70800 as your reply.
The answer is 35.8395
